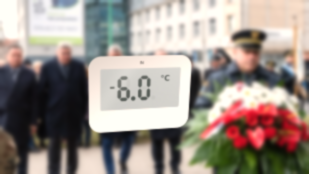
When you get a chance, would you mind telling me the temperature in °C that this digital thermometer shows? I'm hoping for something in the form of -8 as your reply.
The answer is -6.0
